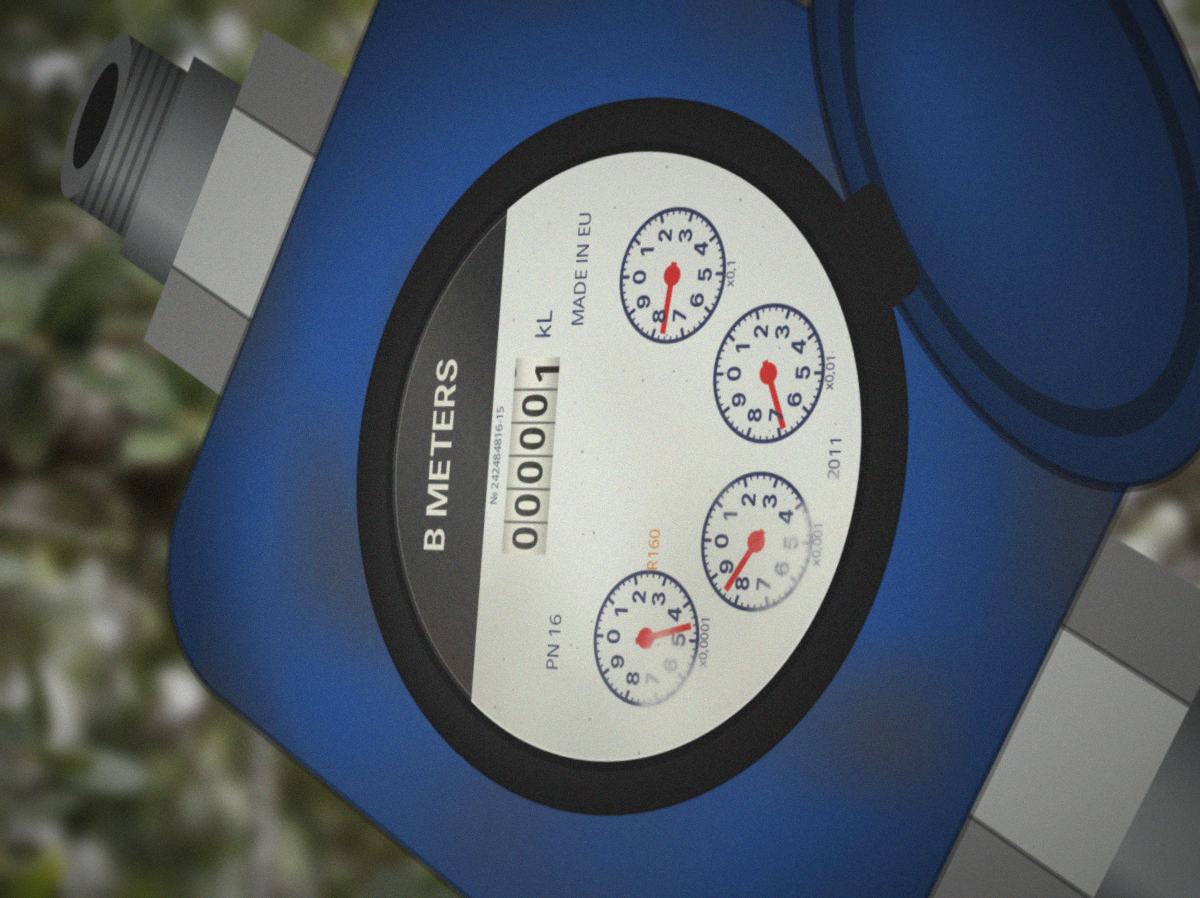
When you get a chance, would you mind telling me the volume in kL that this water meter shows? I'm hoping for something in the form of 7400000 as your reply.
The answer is 0.7684
